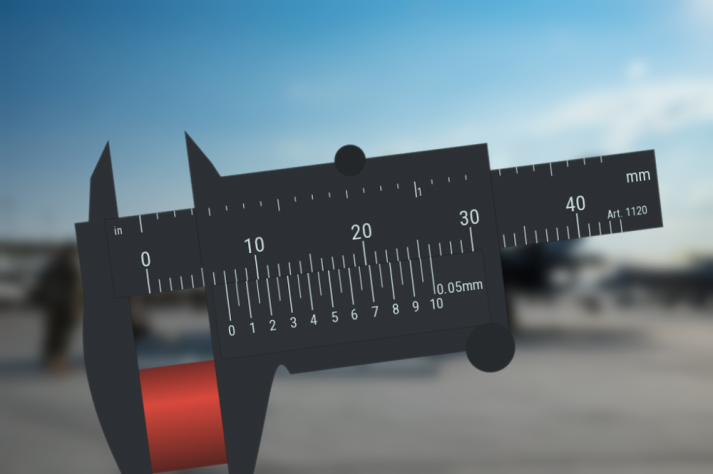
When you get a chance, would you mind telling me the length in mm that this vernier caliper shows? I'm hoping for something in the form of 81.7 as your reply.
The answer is 7.0
